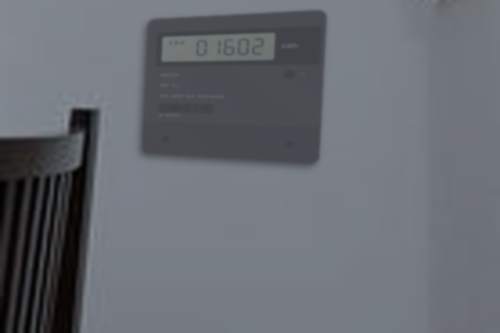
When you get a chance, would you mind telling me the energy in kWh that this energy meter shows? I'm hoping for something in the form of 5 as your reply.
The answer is 1602
